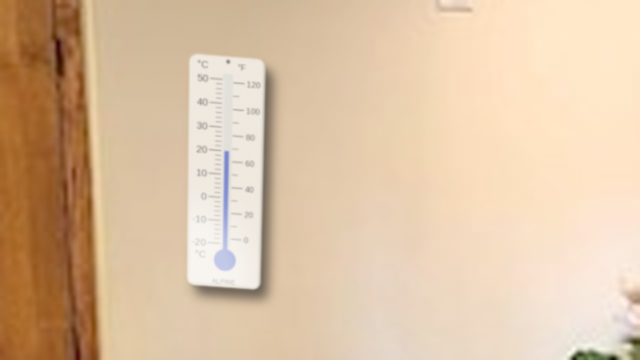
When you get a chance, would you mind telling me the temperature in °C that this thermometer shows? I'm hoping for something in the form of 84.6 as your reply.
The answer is 20
